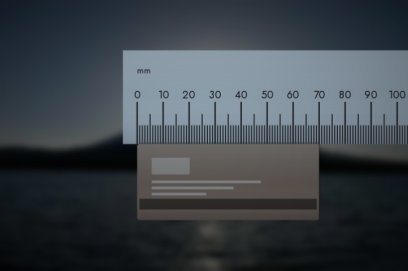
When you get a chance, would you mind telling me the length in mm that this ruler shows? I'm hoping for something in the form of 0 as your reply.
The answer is 70
